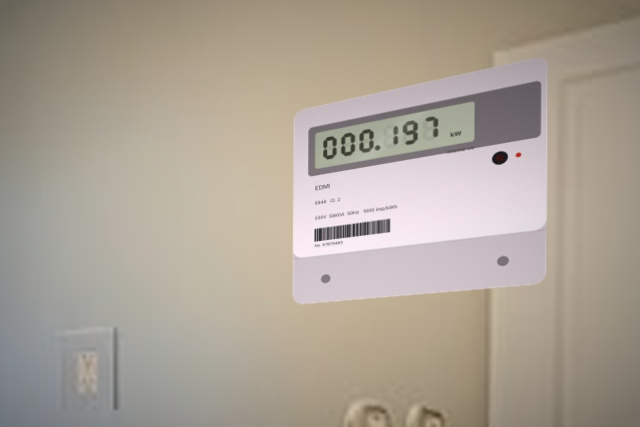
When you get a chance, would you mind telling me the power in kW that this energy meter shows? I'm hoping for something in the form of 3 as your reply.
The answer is 0.197
